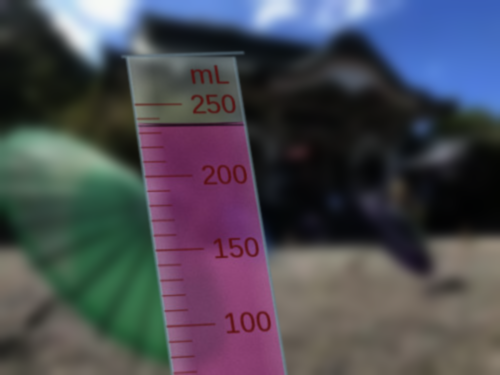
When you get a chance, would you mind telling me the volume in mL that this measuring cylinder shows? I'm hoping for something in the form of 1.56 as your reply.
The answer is 235
